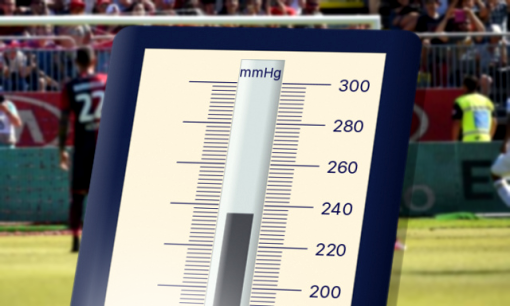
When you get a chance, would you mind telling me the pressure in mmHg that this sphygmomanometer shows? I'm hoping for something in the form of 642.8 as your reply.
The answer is 236
